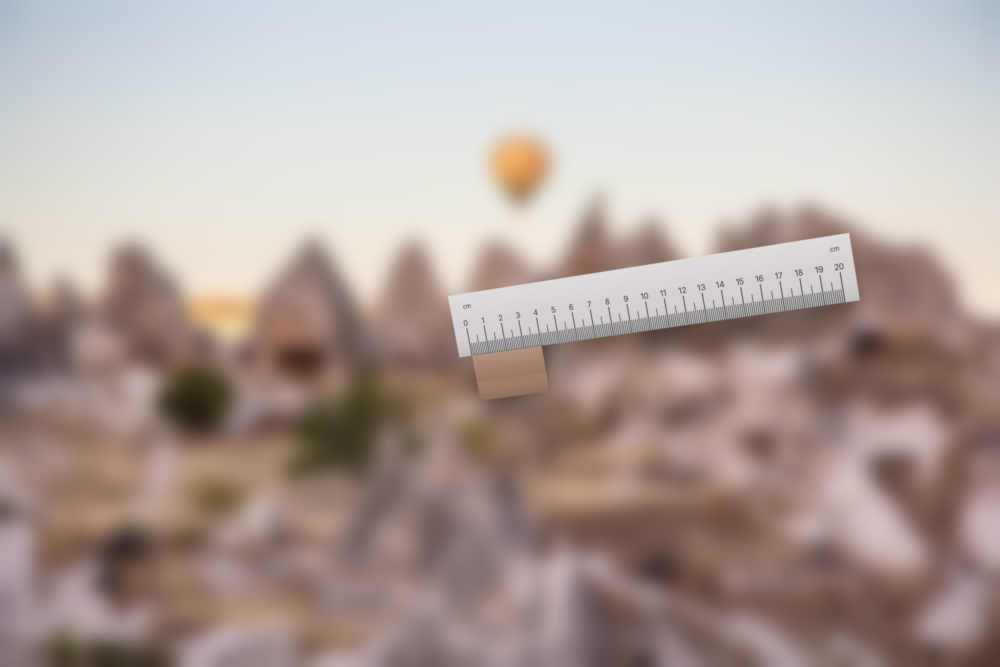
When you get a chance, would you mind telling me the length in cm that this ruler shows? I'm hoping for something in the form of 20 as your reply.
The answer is 4
